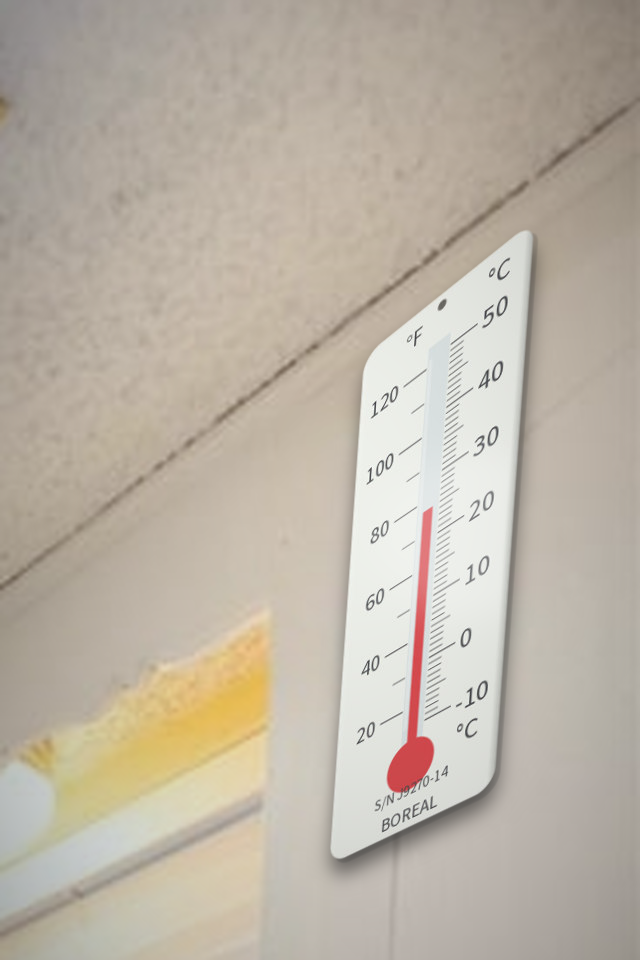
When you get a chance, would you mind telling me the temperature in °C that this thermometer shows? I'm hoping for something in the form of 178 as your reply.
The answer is 25
